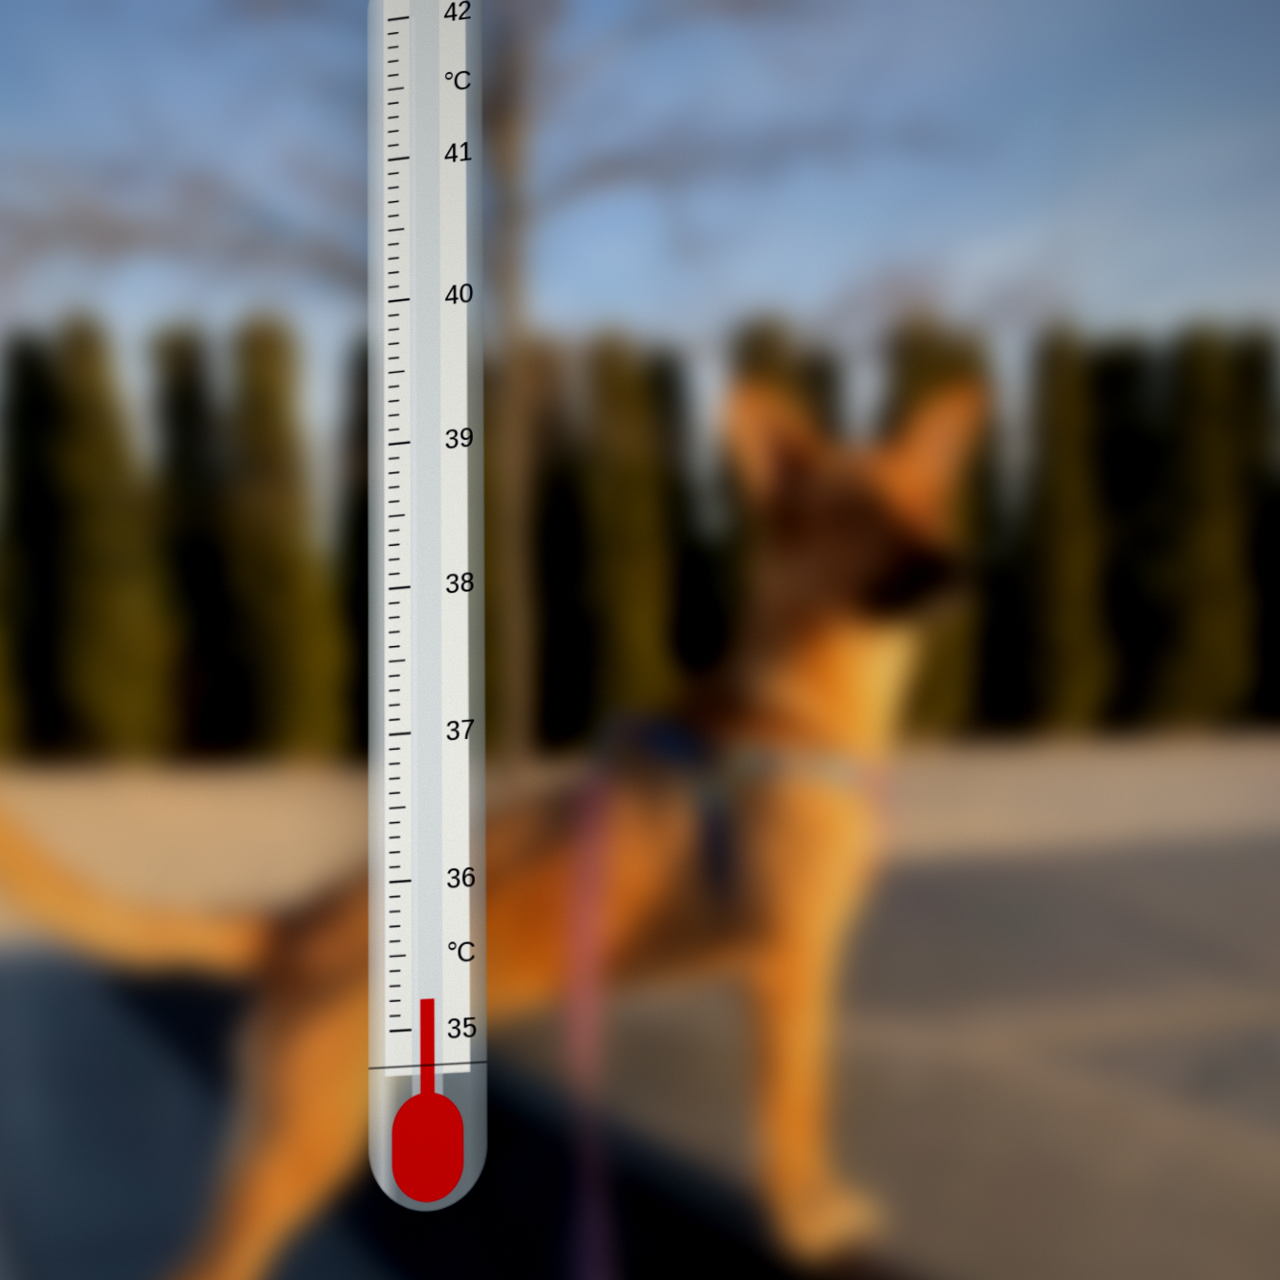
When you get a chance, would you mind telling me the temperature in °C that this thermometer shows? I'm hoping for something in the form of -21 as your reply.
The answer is 35.2
